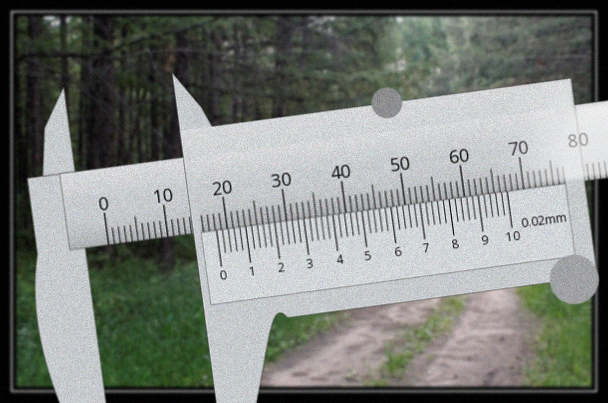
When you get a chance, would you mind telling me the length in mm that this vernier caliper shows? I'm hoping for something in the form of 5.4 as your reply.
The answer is 18.2
